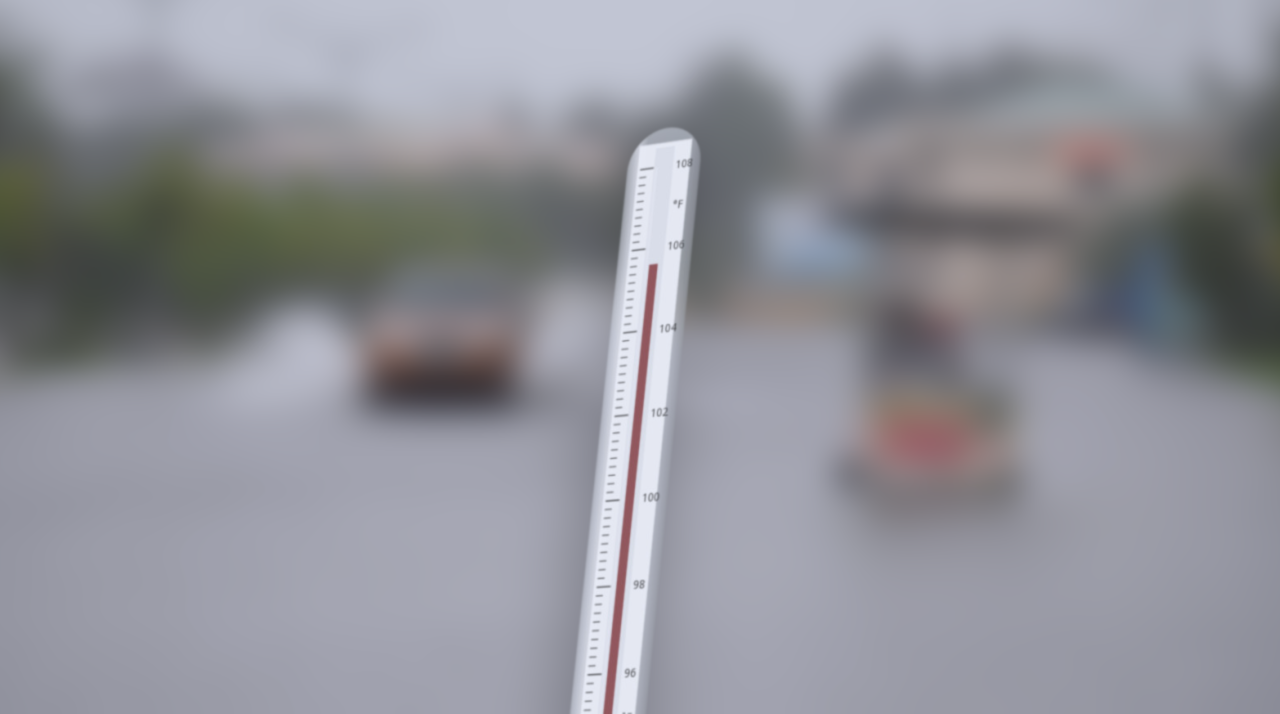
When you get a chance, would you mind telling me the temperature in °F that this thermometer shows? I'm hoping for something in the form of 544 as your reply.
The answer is 105.6
